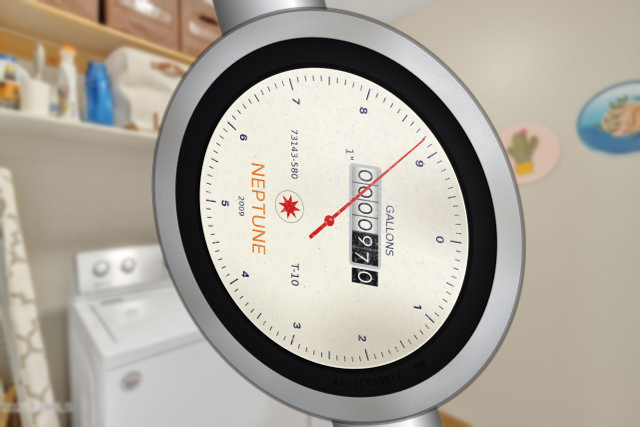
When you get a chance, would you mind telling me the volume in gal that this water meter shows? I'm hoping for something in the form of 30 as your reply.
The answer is 968.8
